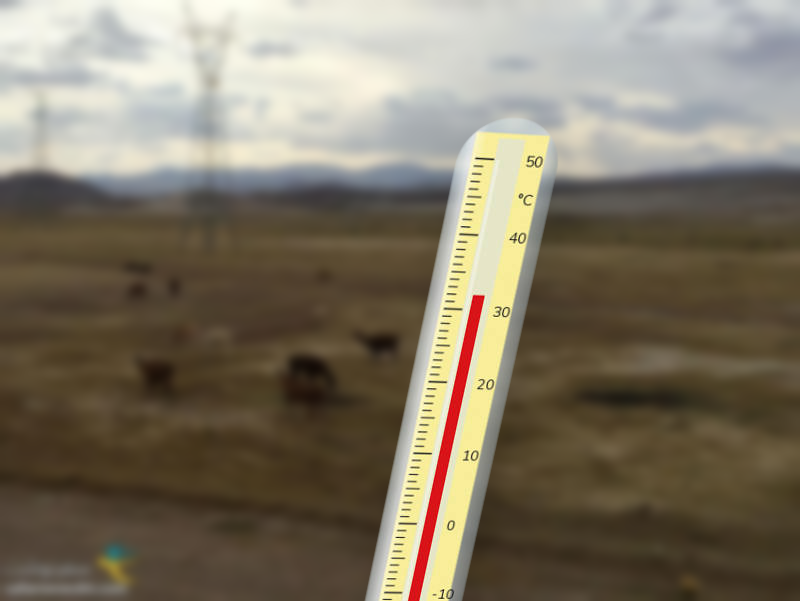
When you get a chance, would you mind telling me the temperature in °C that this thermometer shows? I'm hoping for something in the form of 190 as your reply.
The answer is 32
